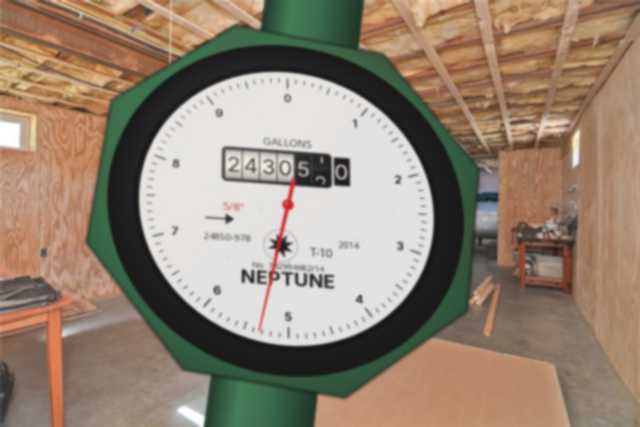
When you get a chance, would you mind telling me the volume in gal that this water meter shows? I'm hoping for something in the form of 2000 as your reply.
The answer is 2430515.3
